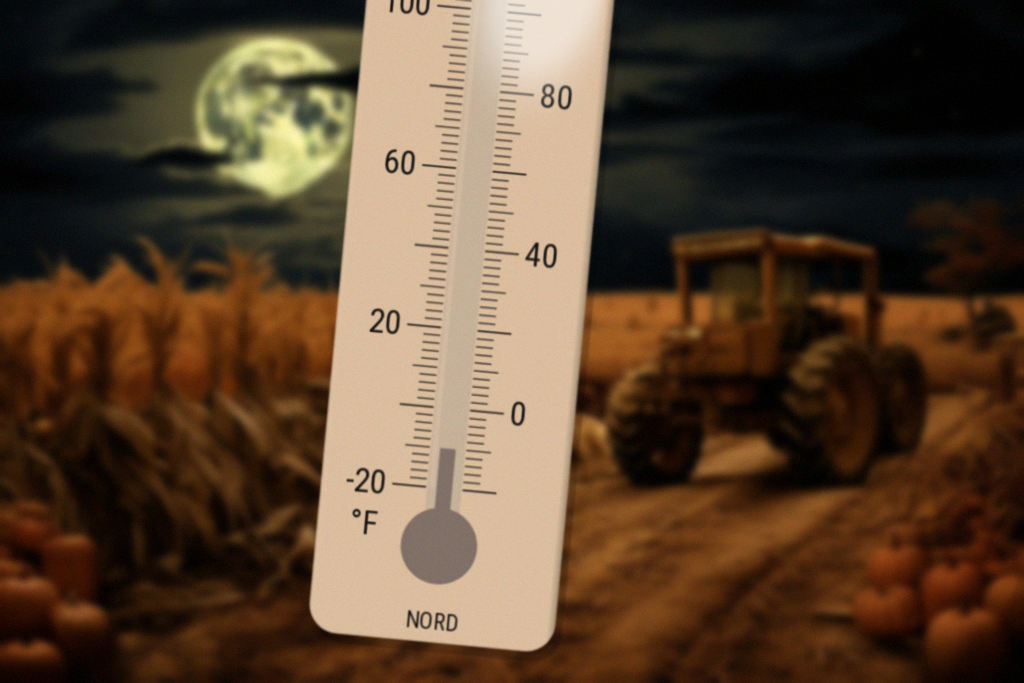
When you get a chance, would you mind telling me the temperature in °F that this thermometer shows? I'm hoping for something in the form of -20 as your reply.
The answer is -10
